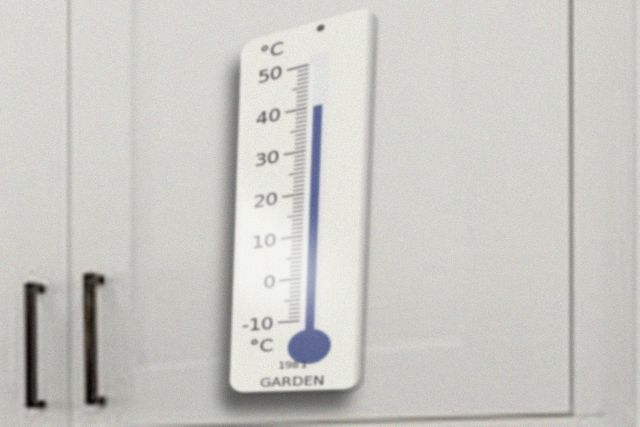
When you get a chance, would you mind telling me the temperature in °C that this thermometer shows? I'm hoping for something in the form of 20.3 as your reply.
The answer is 40
